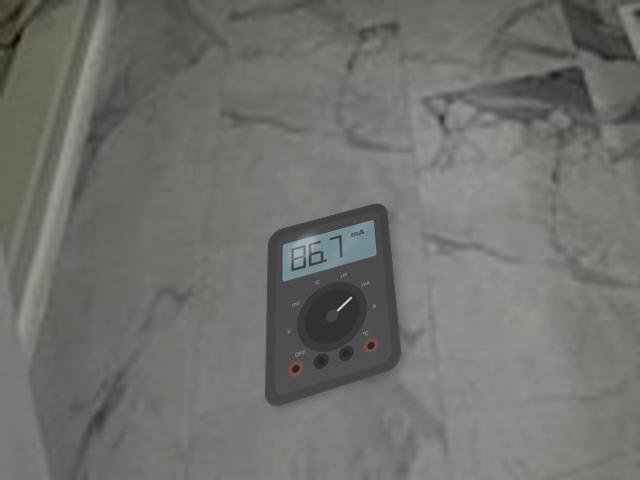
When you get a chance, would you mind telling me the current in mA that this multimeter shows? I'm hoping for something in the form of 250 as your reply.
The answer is 86.7
